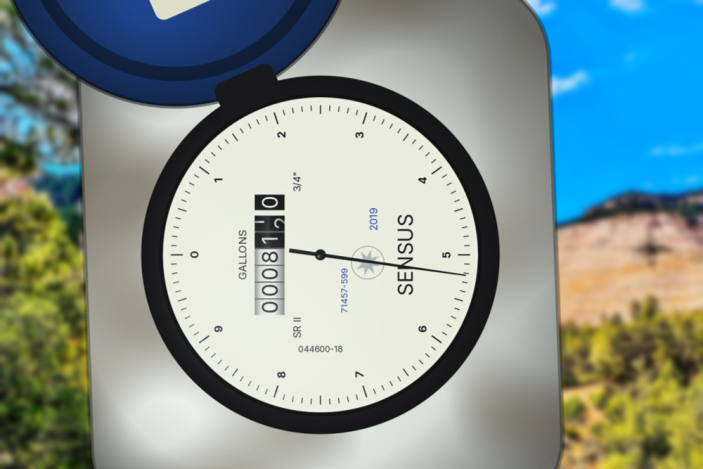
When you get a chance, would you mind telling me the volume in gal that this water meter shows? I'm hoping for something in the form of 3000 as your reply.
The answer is 8115.2
